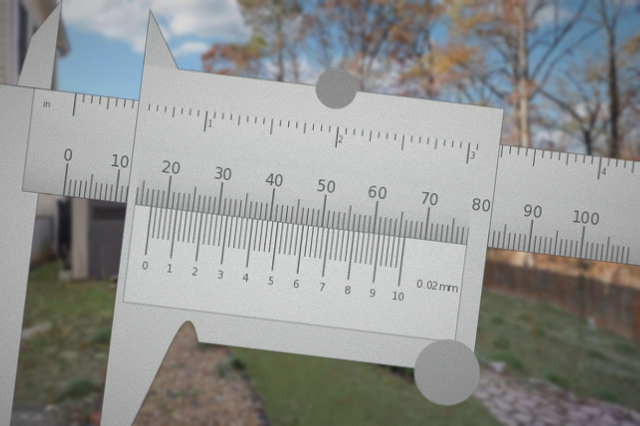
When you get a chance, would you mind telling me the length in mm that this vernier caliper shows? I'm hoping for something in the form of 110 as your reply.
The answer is 17.0
